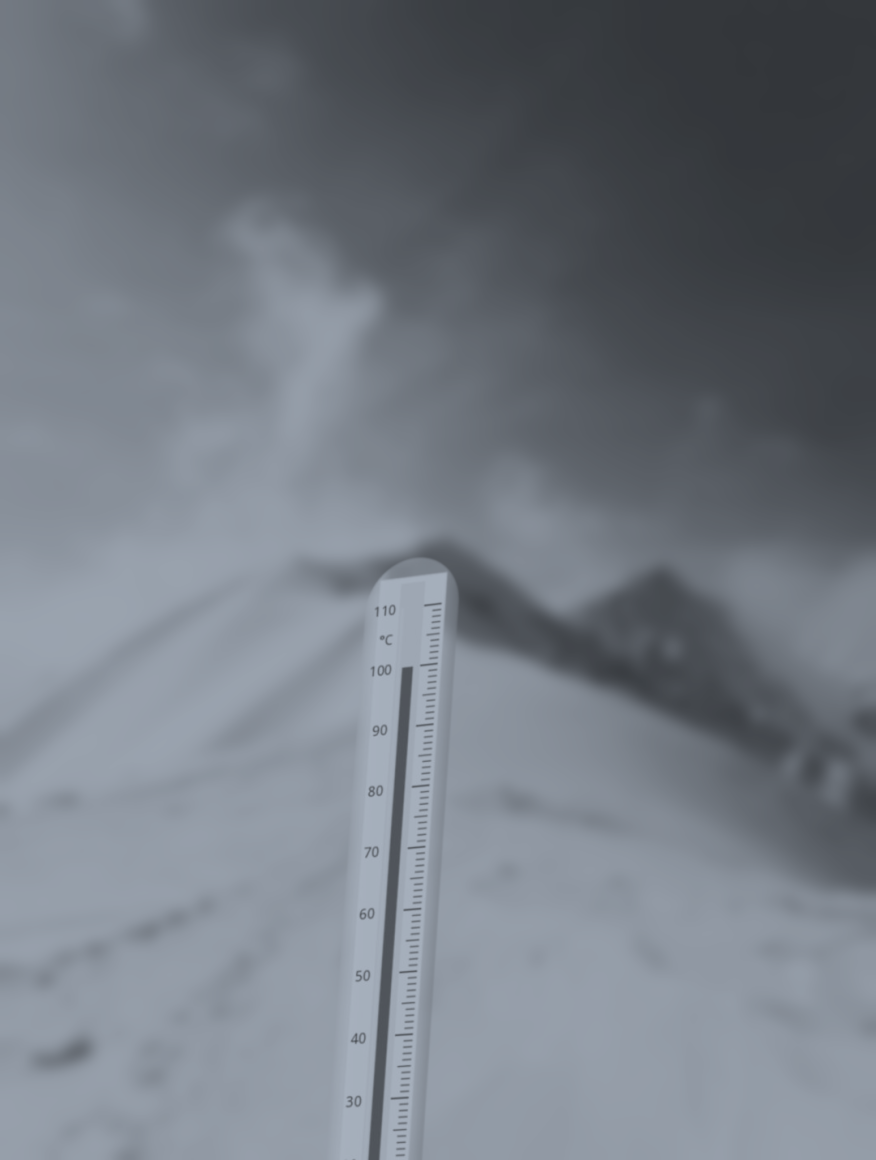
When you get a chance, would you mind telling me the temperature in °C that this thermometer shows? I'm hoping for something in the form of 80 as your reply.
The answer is 100
